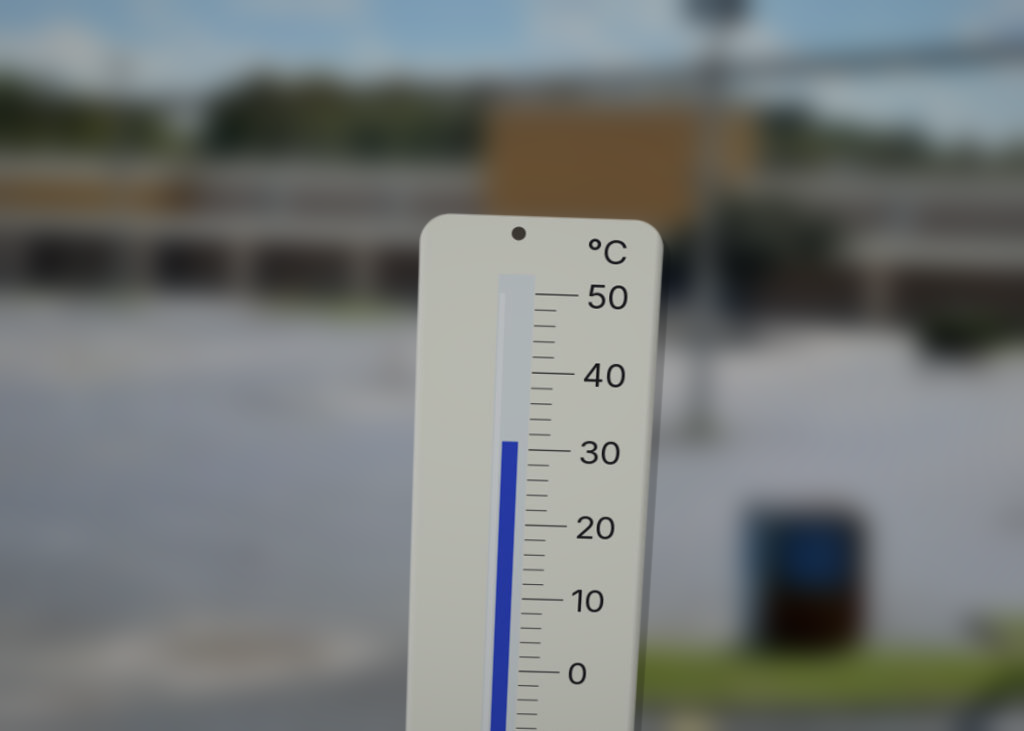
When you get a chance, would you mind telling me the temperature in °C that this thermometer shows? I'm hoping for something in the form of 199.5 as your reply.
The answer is 31
